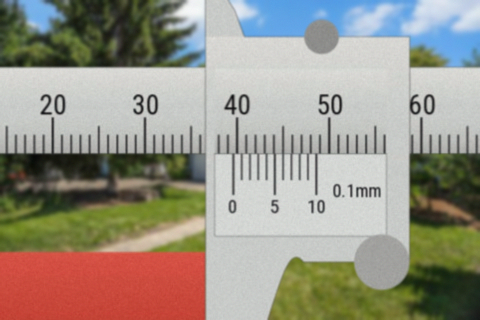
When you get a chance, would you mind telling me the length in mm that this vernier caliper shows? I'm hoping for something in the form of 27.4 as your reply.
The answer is 39.6
